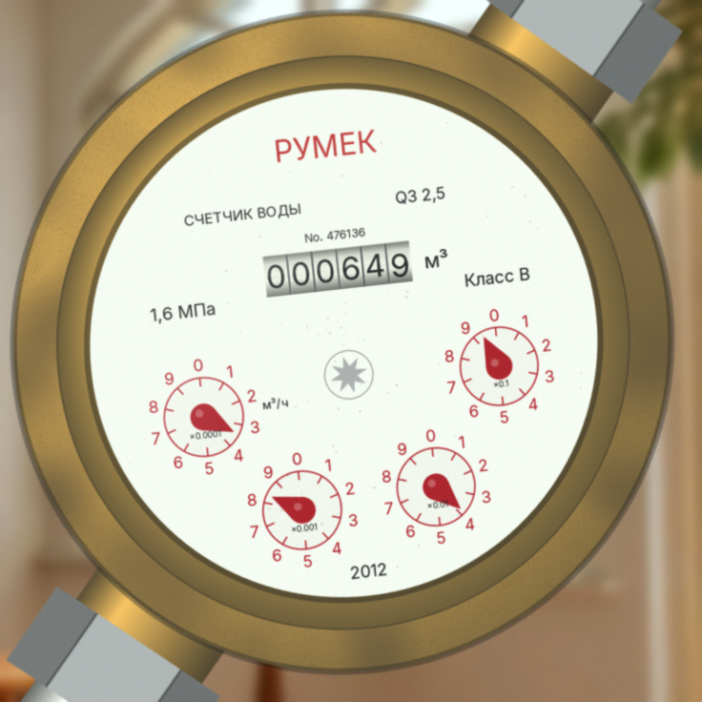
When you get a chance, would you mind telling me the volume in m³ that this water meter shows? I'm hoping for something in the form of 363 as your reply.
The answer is 648.9383
